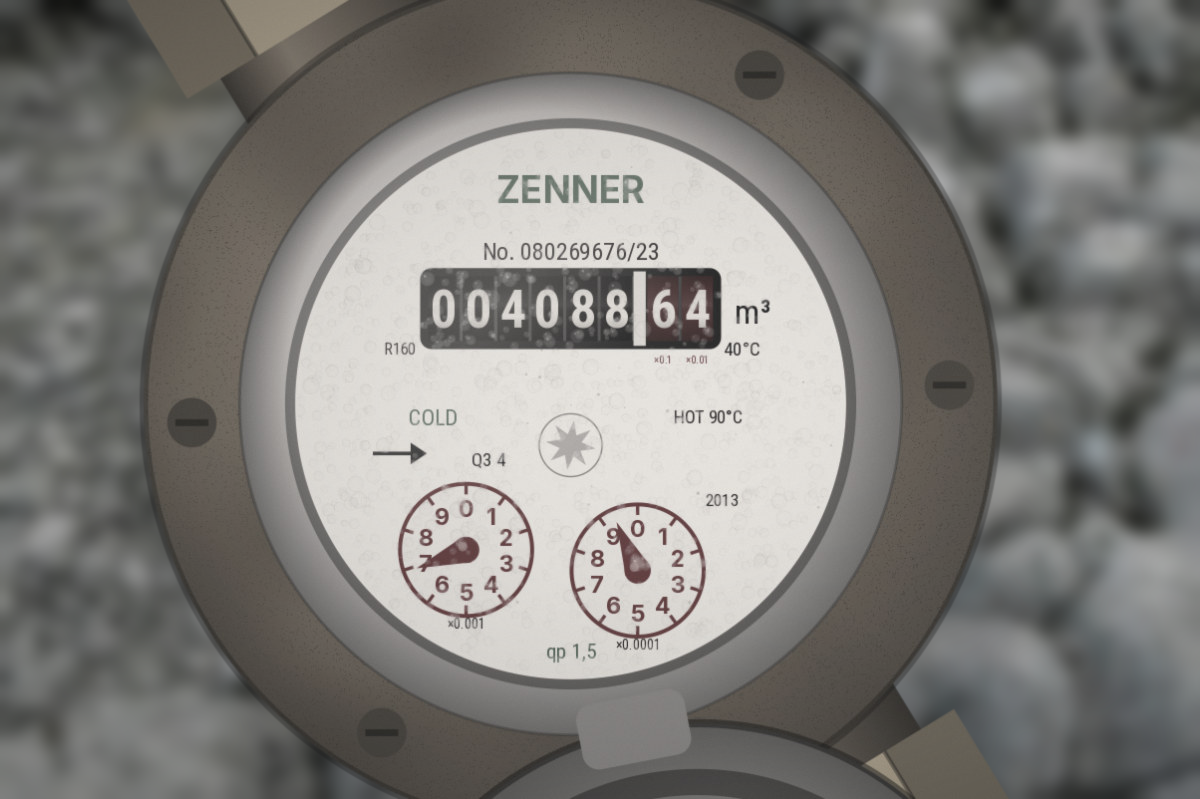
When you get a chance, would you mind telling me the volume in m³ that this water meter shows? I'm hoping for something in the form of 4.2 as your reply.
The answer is 4088.6469
